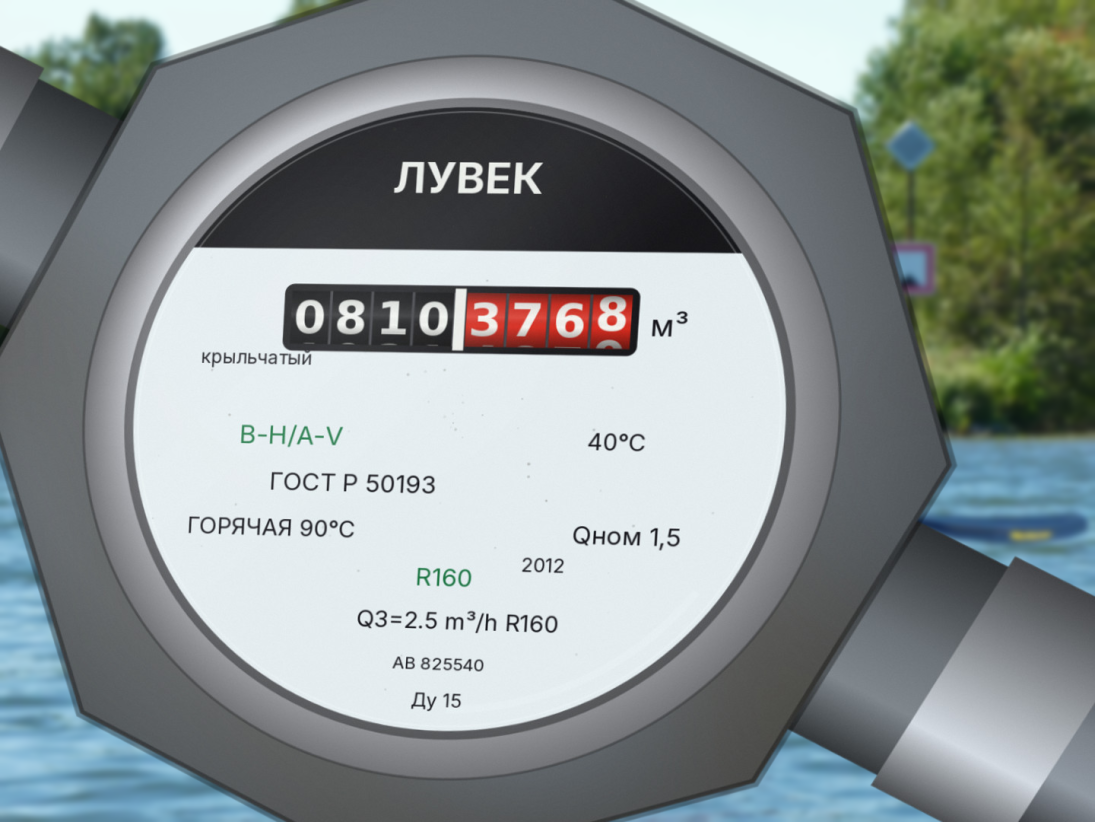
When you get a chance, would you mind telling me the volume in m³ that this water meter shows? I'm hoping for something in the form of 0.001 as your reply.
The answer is 810.3768
